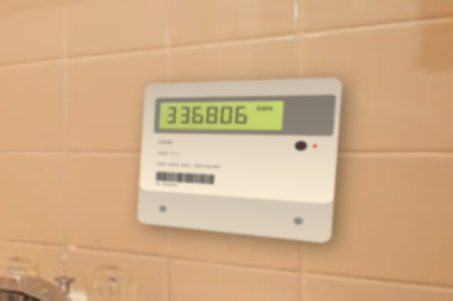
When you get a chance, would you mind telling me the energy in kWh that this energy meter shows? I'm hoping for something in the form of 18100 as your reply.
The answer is 336806
